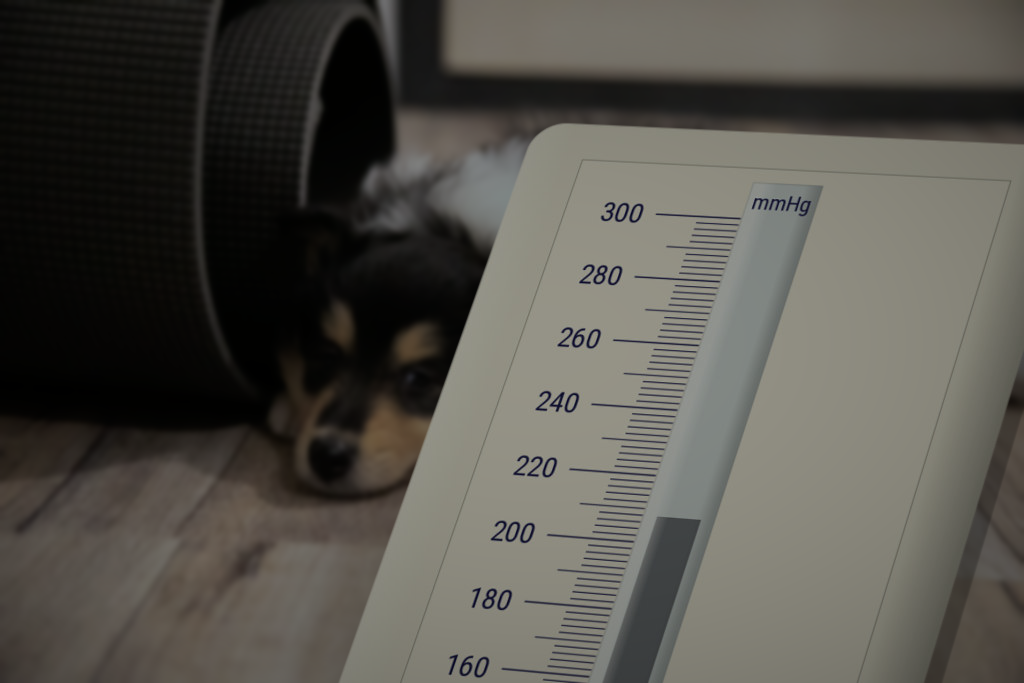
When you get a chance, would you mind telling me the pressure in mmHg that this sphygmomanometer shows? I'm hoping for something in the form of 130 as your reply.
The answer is 208
